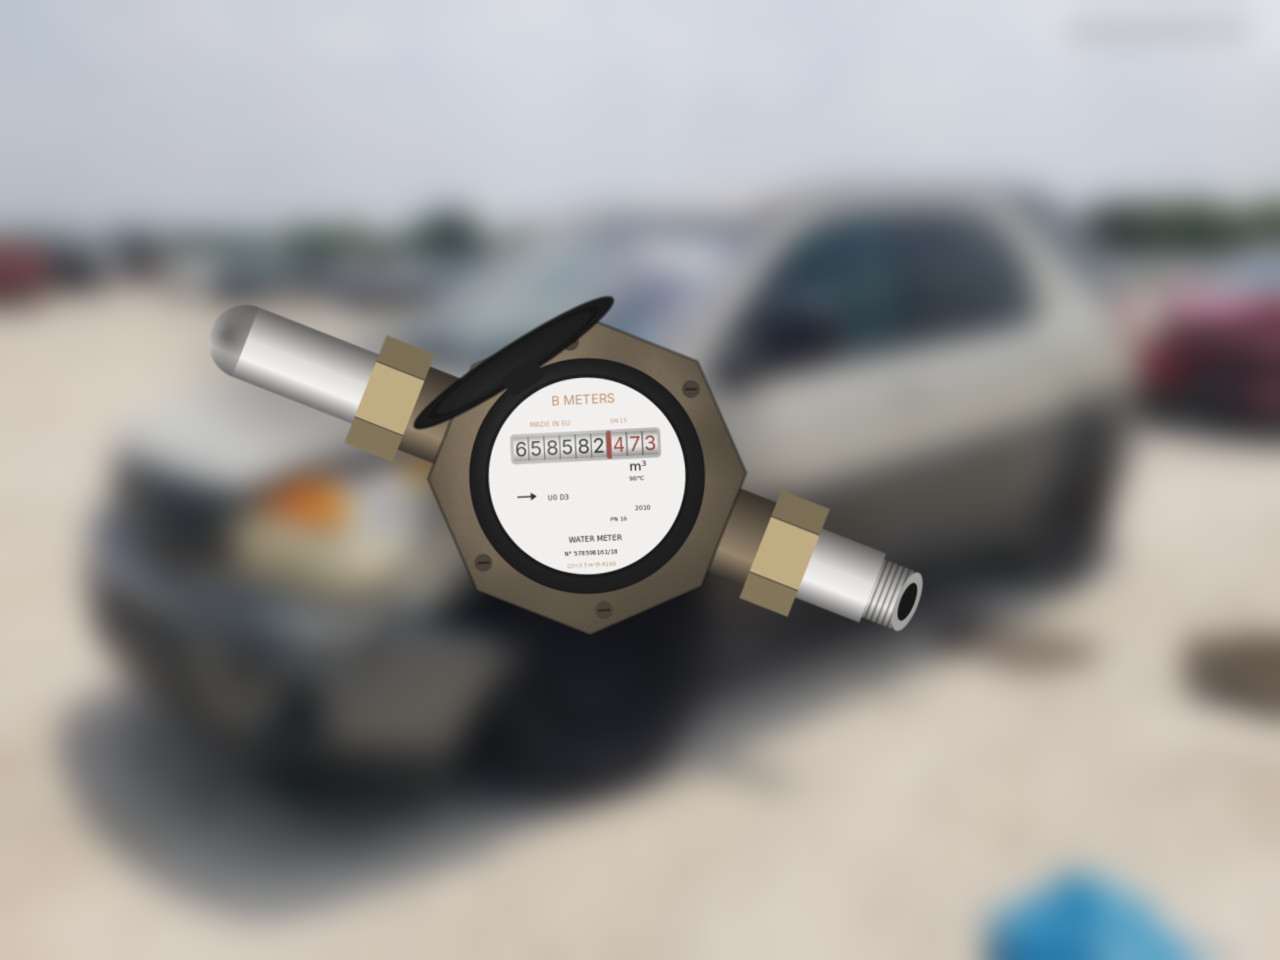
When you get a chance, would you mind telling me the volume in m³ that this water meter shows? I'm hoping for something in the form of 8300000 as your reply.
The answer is 658582.473
